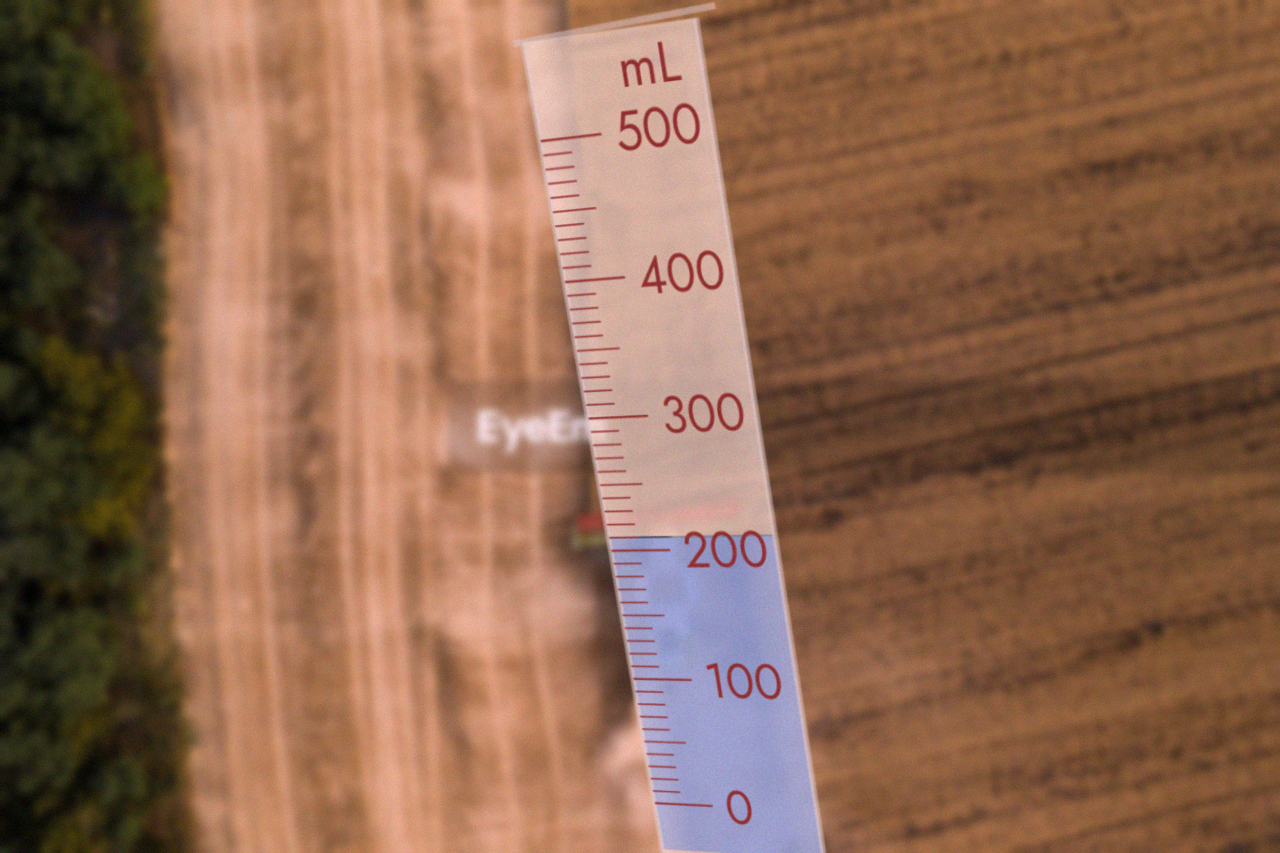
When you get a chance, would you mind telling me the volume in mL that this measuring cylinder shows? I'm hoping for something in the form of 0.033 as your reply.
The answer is 210
